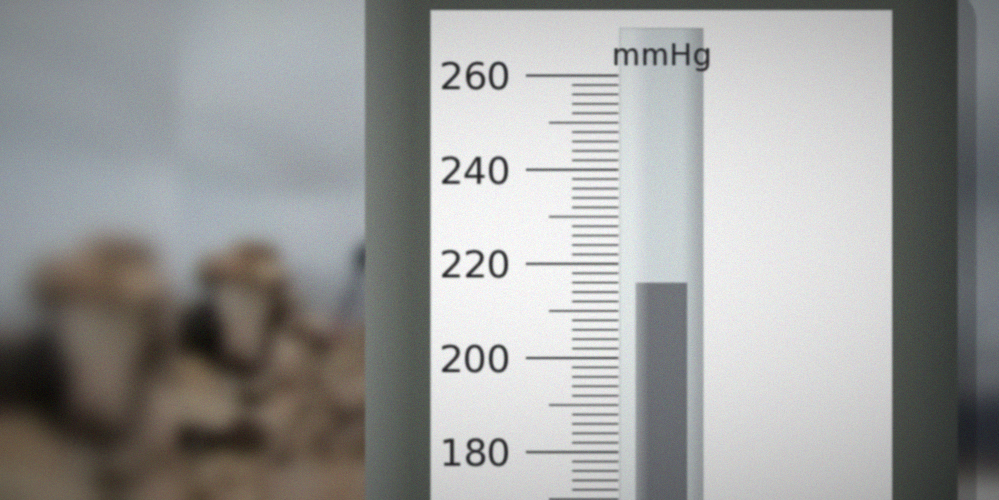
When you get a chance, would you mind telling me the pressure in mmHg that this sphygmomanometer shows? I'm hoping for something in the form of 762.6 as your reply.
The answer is 216
